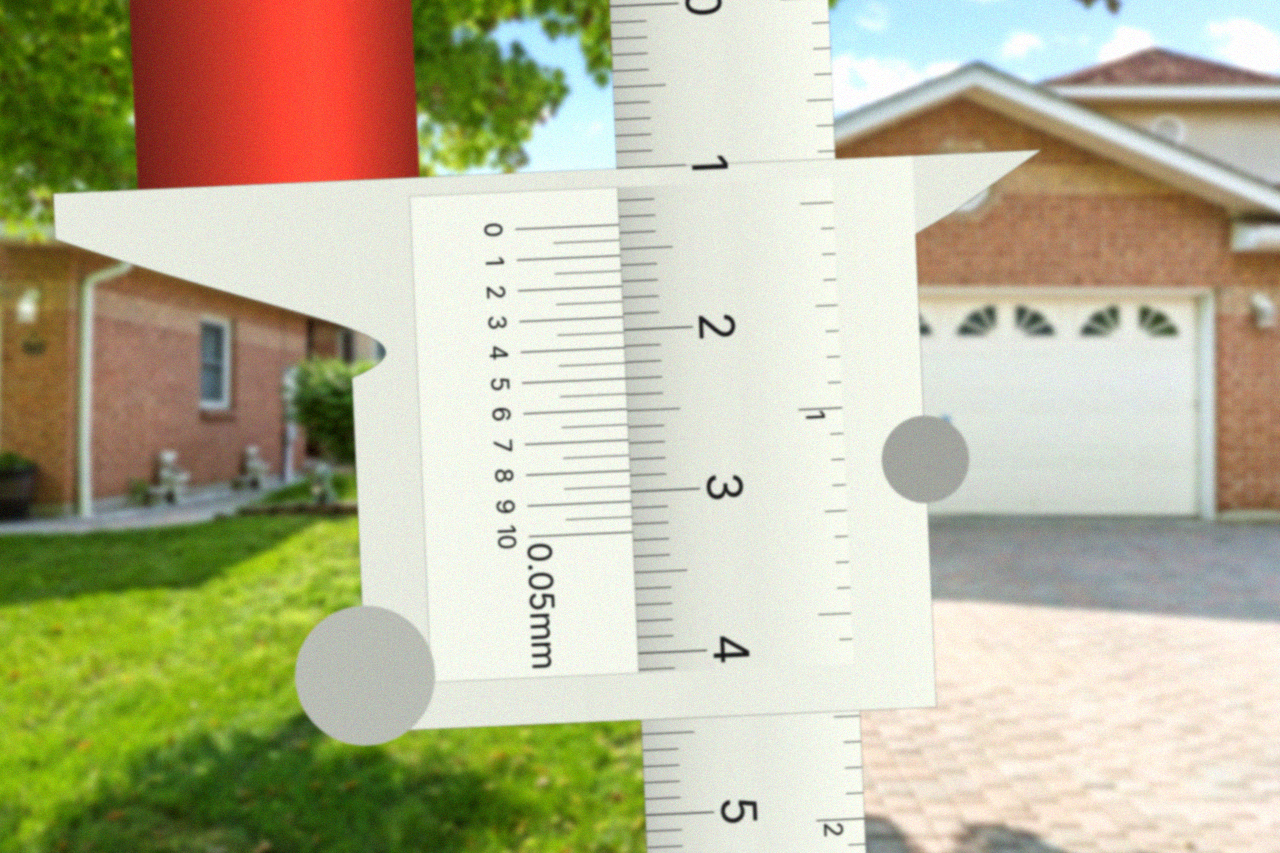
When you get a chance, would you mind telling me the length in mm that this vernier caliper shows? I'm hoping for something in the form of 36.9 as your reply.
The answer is 13.5
